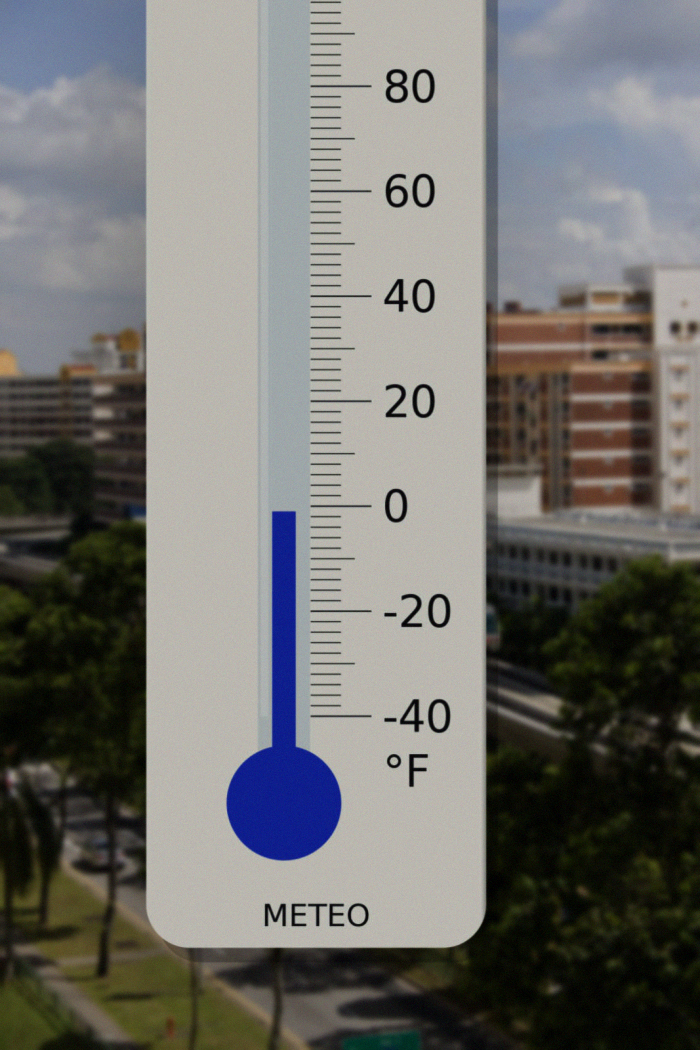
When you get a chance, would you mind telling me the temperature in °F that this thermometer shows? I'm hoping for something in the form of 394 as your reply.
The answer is -1
